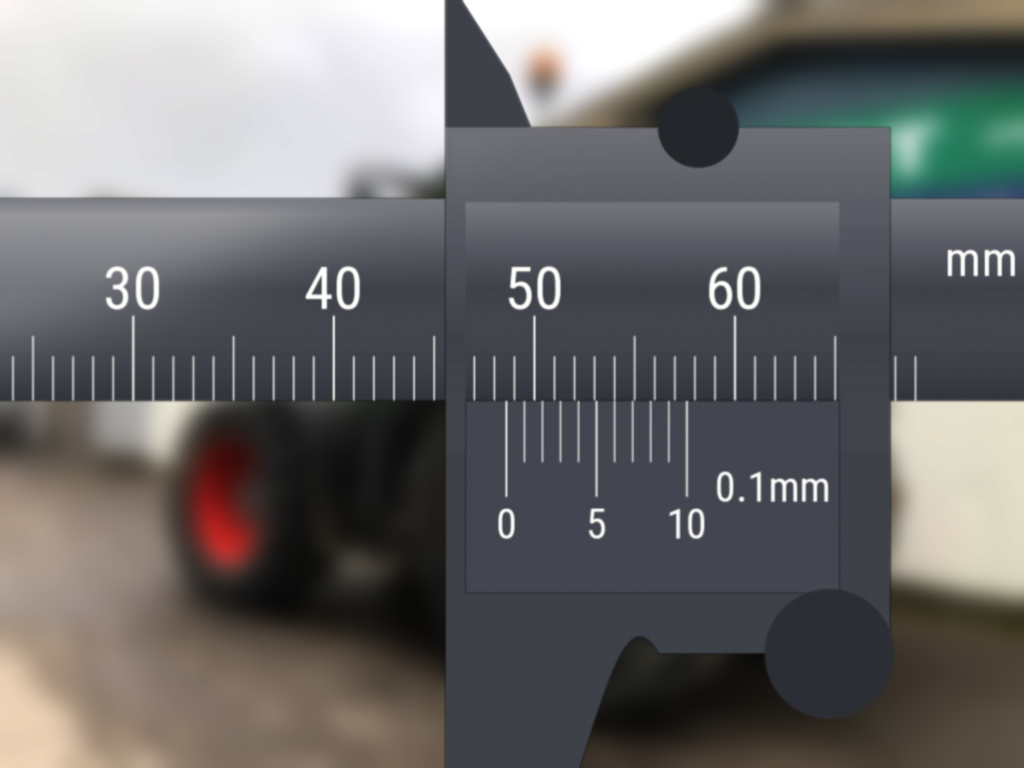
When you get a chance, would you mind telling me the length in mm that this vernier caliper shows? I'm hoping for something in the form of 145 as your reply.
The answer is 48.6
